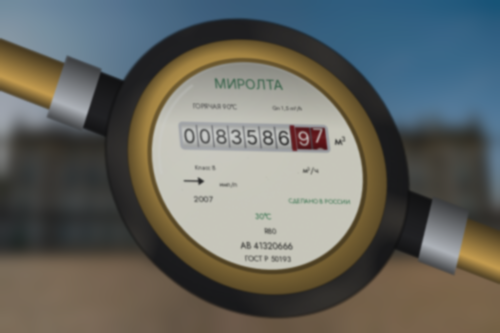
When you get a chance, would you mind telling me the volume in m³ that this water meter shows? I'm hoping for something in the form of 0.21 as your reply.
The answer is 83586.97
